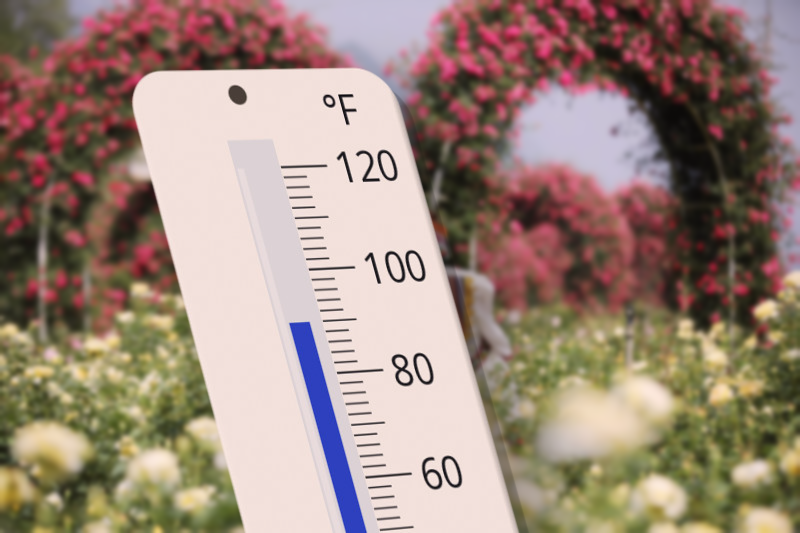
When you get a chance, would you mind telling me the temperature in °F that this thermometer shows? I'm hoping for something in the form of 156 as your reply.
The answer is 90
